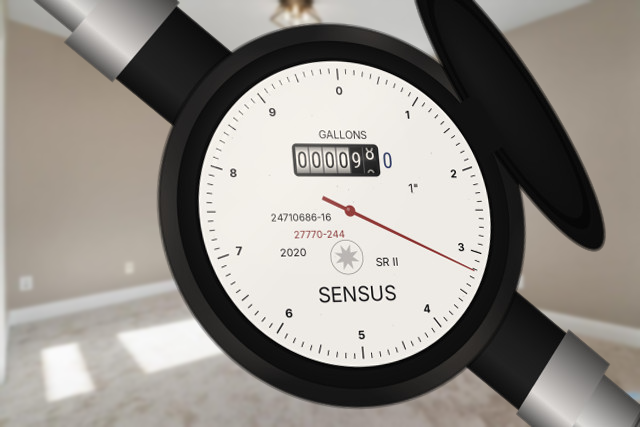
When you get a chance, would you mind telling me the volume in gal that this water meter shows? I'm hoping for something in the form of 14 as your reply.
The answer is 983.2
